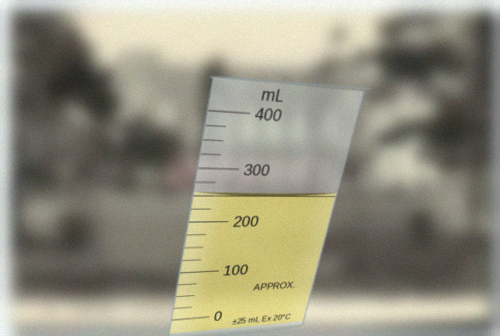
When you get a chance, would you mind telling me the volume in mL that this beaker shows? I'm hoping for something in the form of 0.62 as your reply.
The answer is 250
